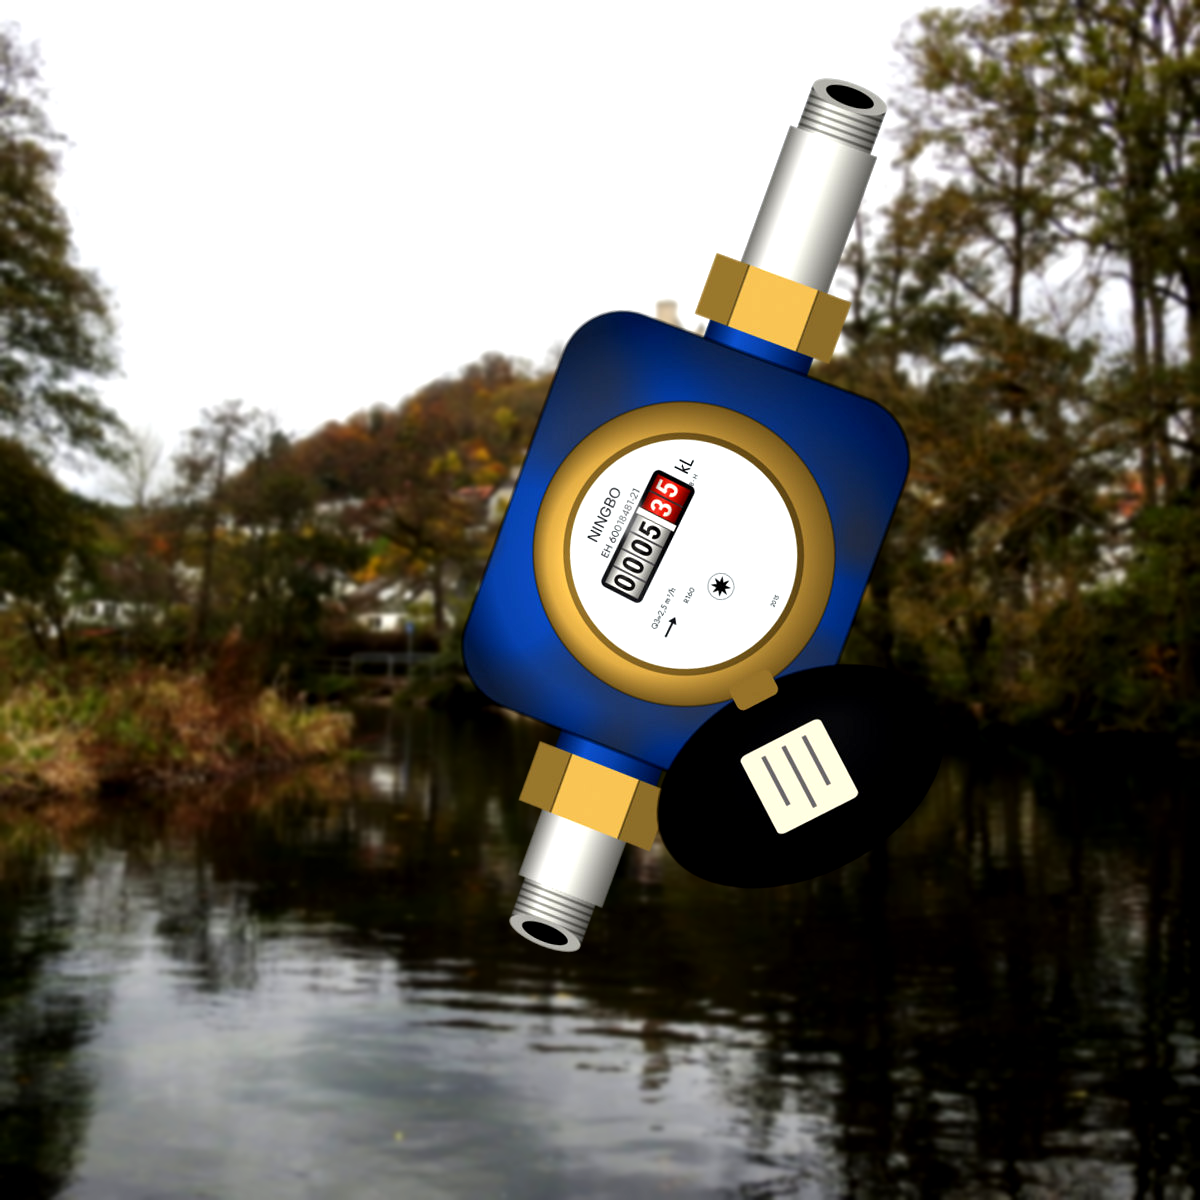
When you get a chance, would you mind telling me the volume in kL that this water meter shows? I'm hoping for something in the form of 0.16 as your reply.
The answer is 5.35
